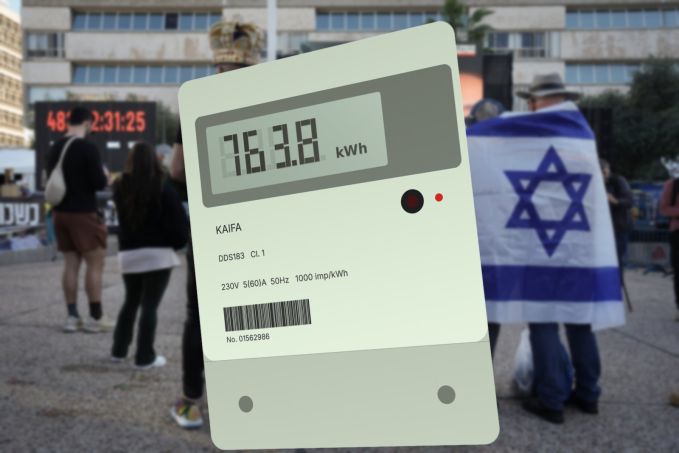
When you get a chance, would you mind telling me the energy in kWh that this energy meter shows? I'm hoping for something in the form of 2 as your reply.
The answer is 763.8
